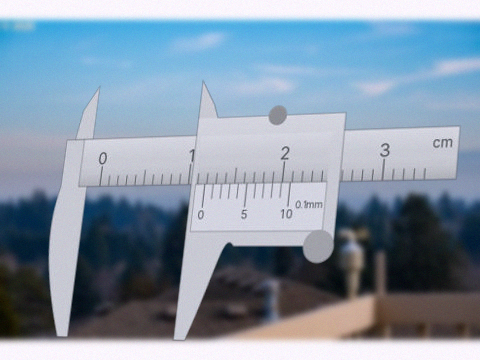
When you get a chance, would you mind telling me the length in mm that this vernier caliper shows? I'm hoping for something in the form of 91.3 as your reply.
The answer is 11.8
